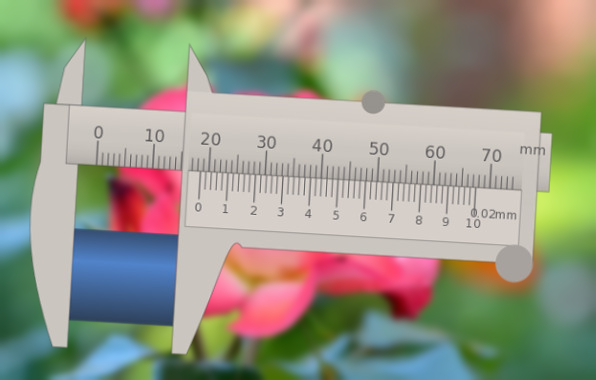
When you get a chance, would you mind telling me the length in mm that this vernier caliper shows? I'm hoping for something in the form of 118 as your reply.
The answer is 18.5
